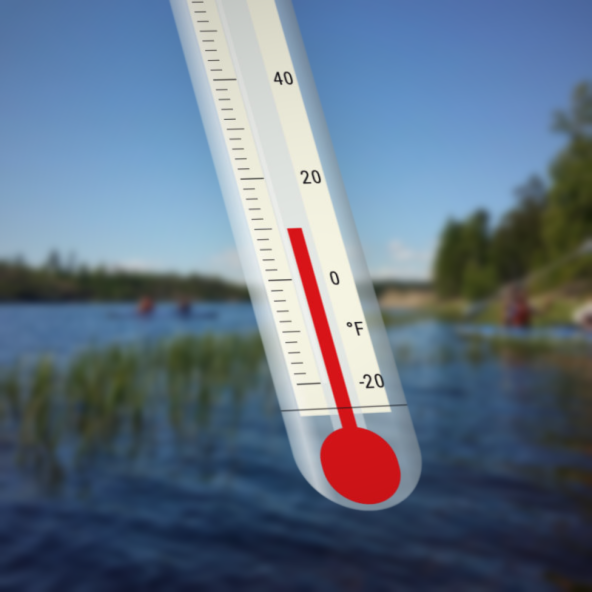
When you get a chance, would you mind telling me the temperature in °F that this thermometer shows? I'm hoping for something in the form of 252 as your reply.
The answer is 10
